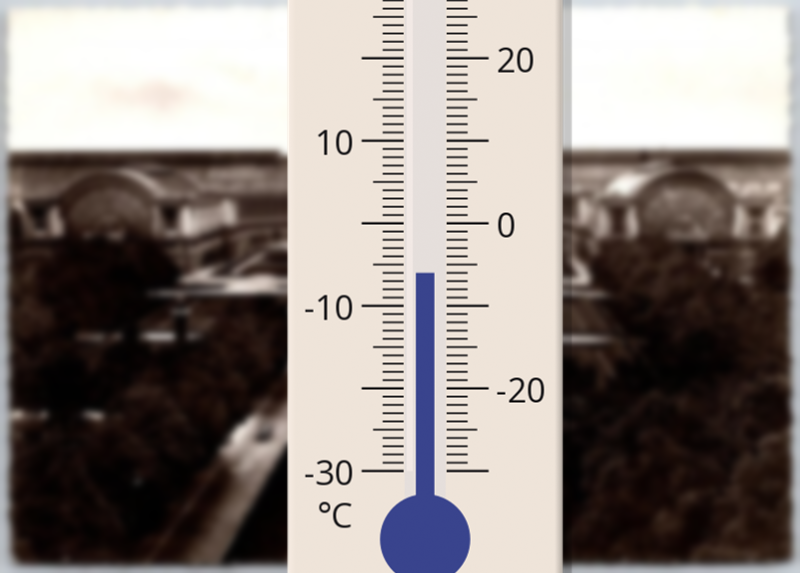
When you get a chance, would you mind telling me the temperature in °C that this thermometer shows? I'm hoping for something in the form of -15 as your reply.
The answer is -6
